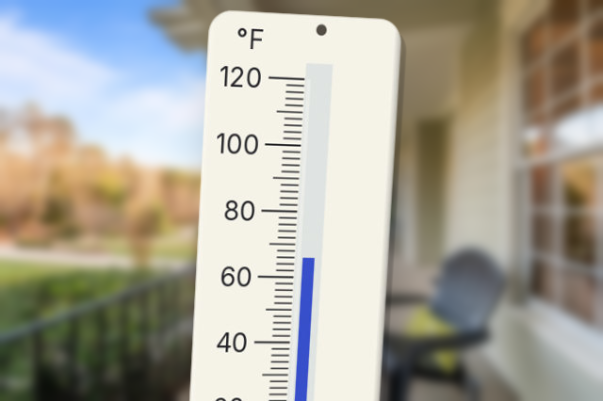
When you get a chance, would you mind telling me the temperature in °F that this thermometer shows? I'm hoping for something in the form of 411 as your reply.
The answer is 66
